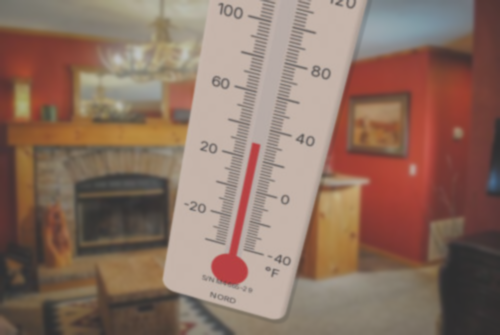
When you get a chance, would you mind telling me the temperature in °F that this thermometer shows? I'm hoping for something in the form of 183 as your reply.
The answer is 30
